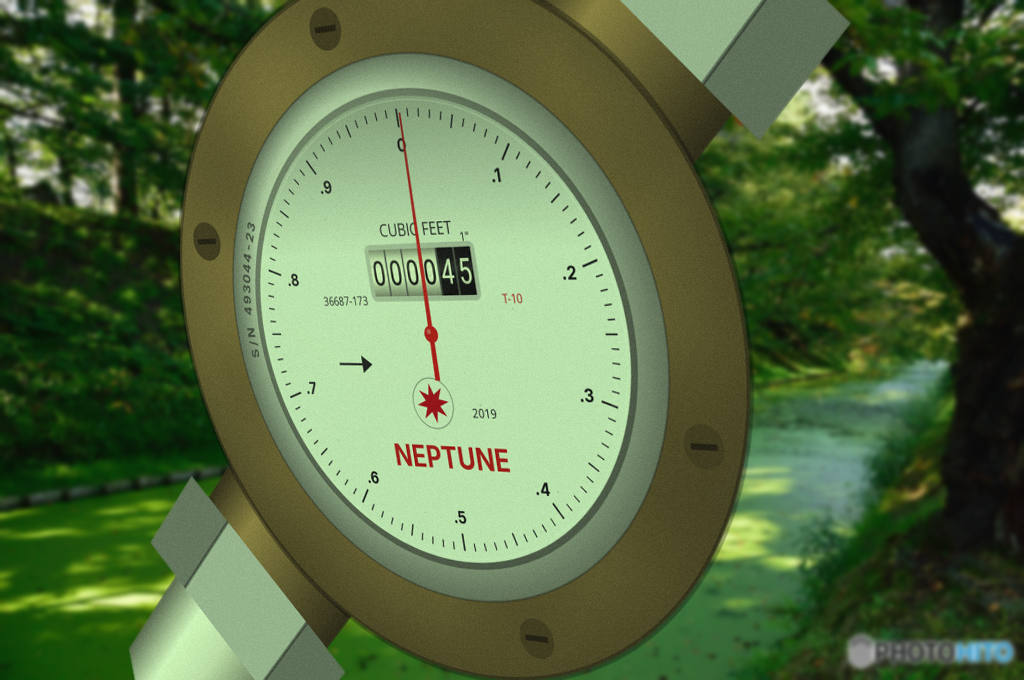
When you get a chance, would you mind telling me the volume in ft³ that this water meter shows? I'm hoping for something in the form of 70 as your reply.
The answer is 45.00
